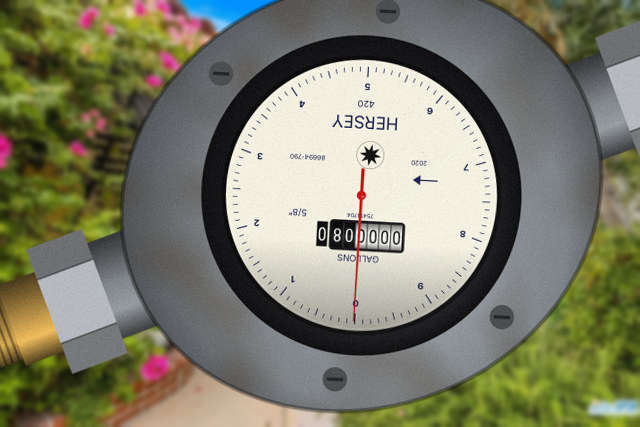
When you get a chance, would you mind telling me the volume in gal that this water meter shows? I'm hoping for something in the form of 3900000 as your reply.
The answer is 80.0
